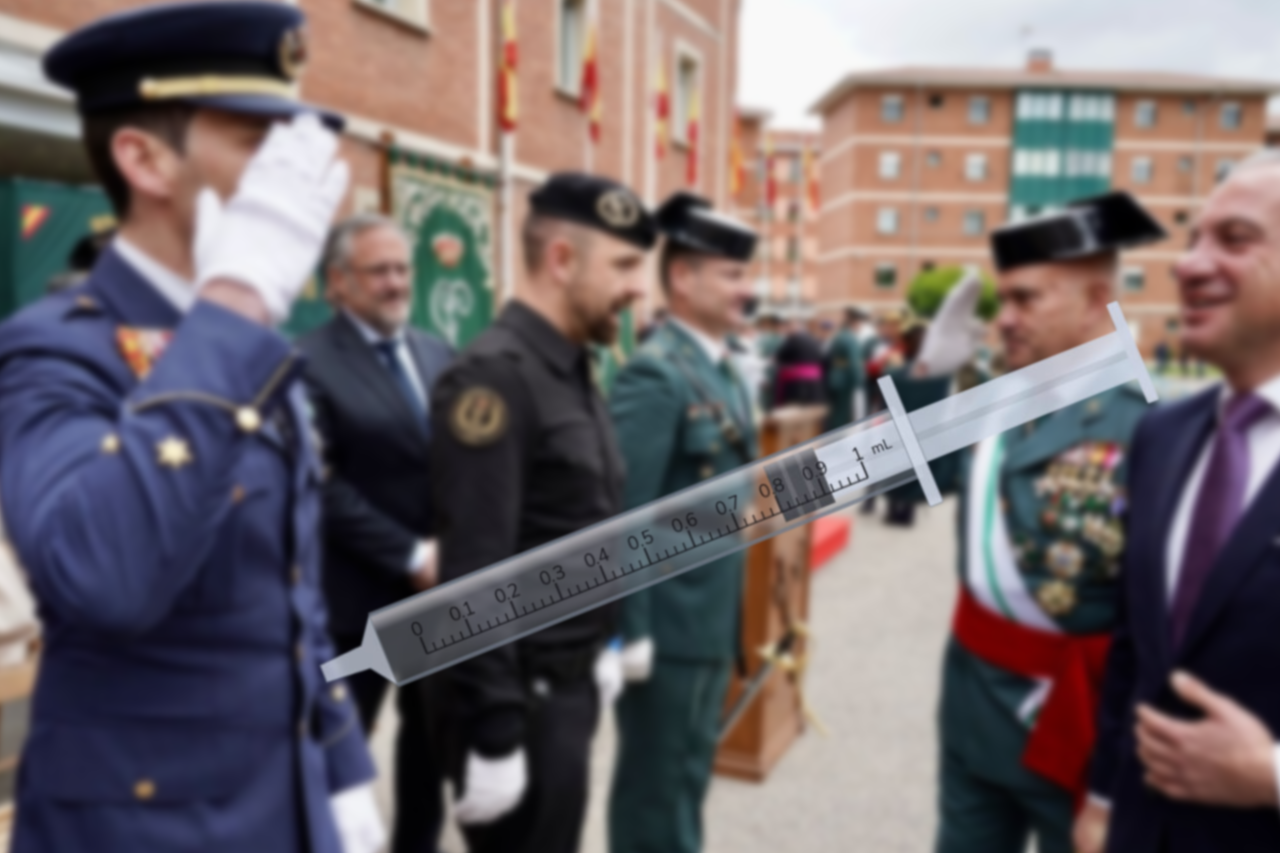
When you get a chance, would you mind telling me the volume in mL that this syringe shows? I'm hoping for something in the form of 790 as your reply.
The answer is 0.8
